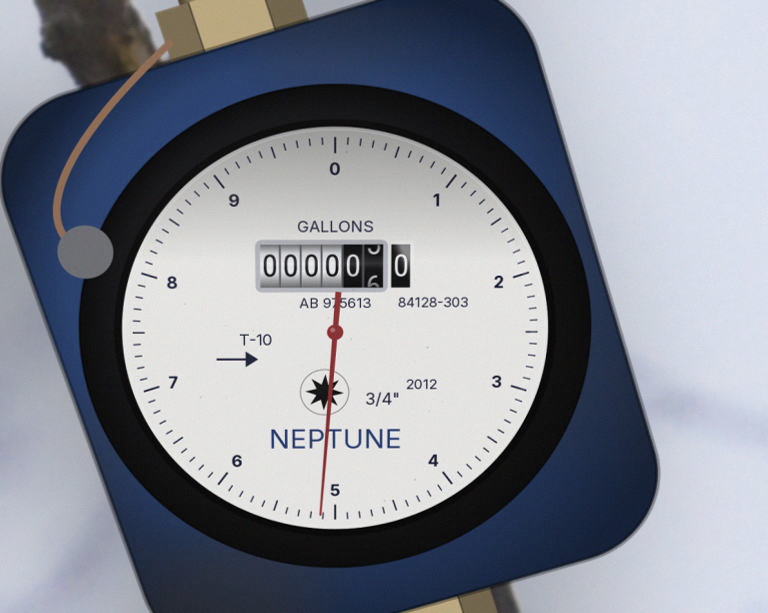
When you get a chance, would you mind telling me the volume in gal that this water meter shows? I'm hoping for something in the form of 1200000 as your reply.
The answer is 55.1
